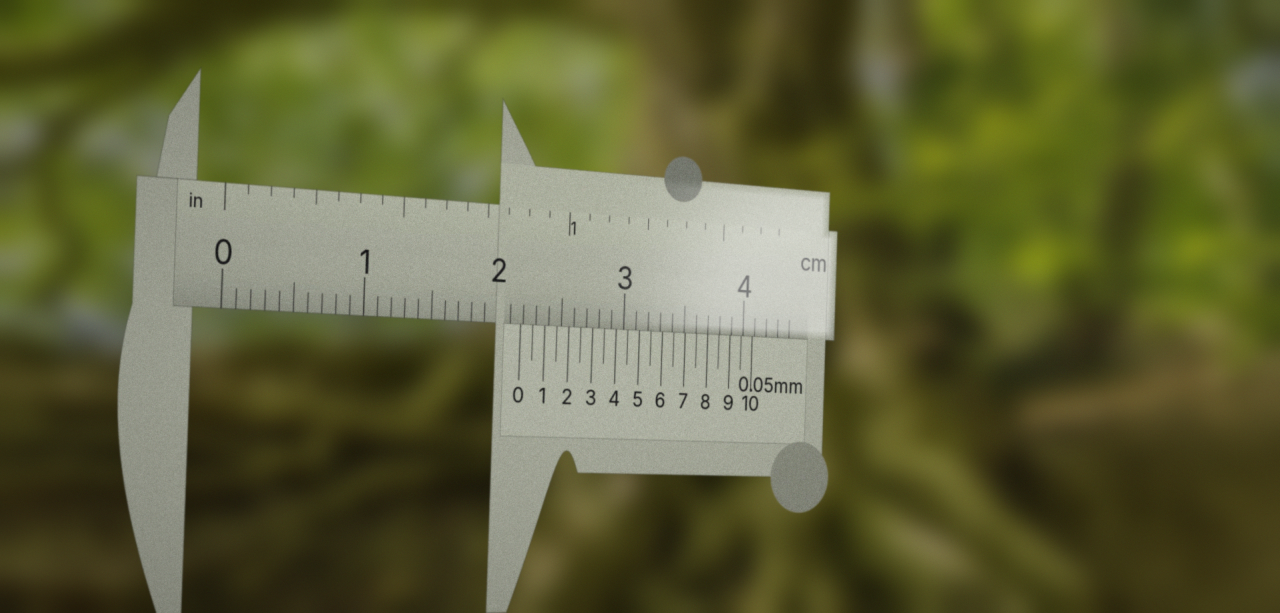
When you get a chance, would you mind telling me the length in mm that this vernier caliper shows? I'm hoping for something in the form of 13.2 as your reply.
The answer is 21.8
